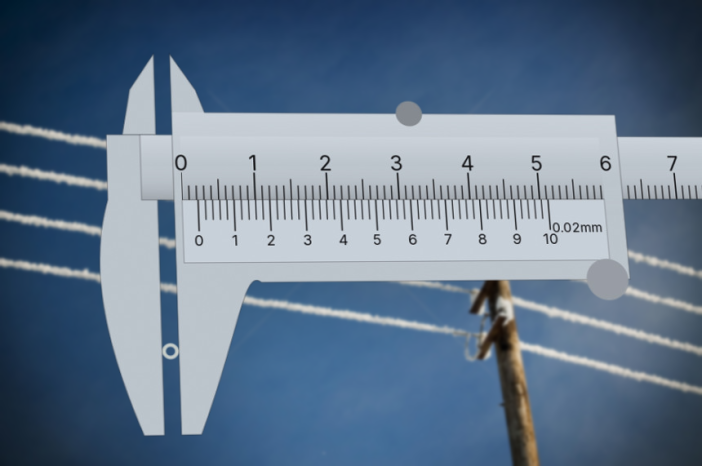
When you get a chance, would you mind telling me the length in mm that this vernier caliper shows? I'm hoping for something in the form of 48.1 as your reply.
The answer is 2.2
